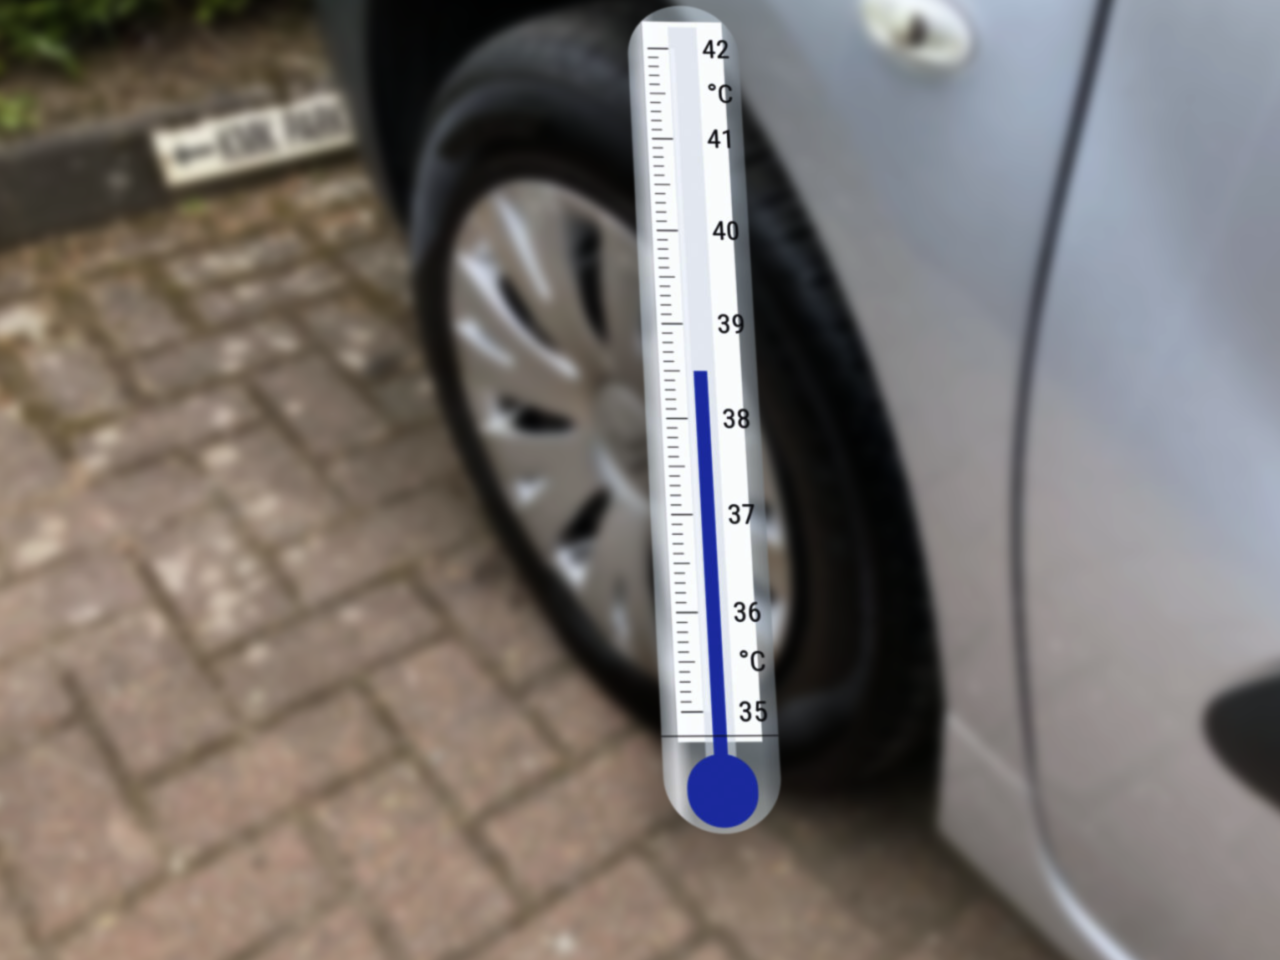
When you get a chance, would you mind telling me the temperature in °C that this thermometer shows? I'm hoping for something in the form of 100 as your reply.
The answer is 38.5
